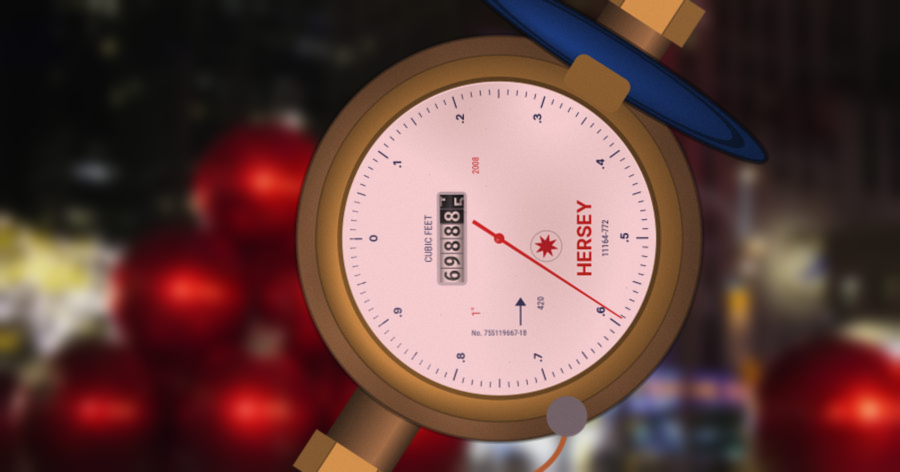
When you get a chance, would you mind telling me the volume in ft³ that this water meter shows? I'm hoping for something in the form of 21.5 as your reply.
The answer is 698884.59
